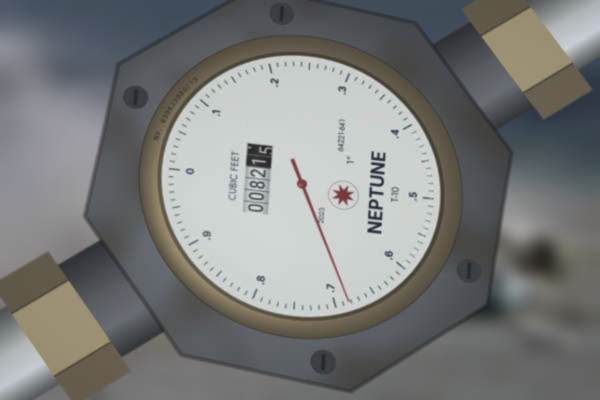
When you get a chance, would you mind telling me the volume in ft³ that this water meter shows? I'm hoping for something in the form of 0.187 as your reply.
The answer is 8214.68
